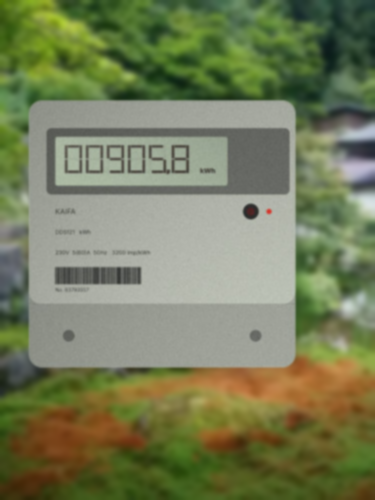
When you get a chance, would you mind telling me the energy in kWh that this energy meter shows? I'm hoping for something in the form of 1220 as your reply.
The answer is 905.8
